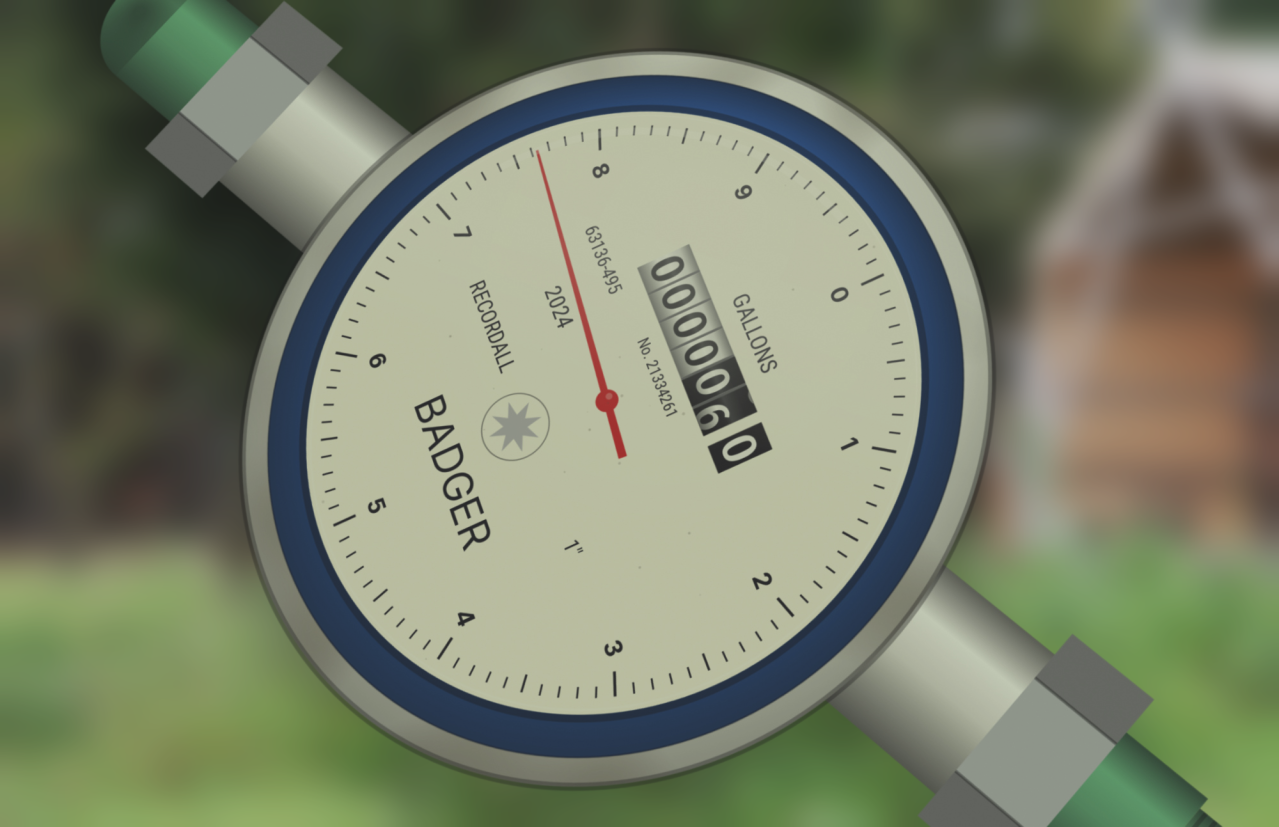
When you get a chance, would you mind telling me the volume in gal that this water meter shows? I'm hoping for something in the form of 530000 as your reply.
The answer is 57.6
